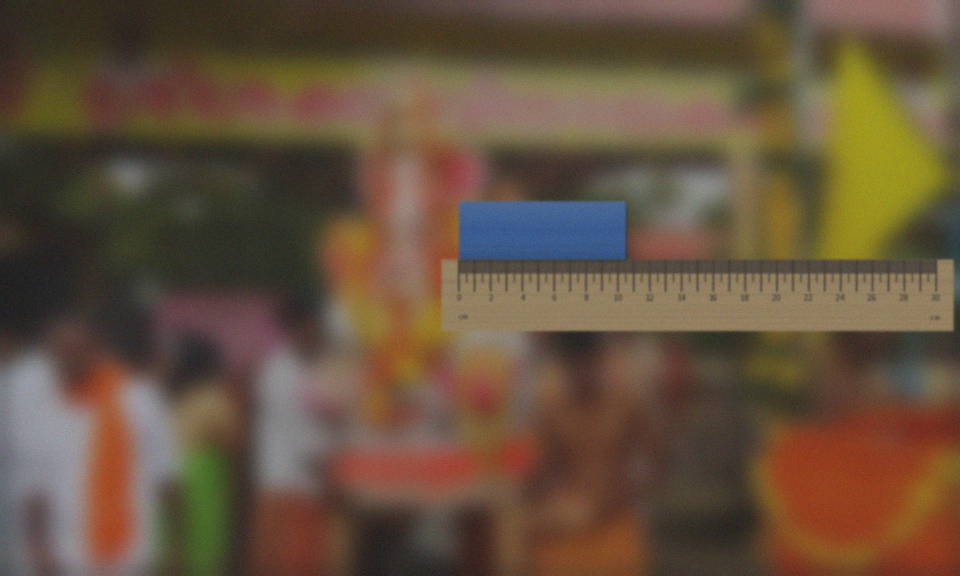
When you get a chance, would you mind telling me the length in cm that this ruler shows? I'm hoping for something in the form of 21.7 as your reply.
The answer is 10.5
